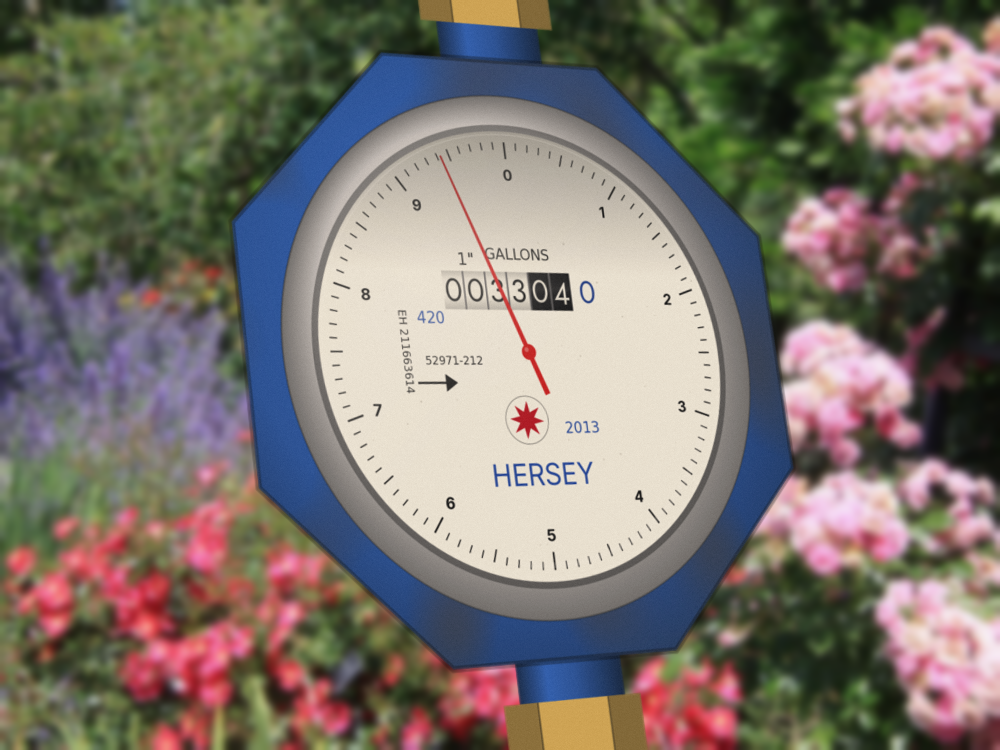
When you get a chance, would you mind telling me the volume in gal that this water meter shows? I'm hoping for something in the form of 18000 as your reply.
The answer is 33039.4
